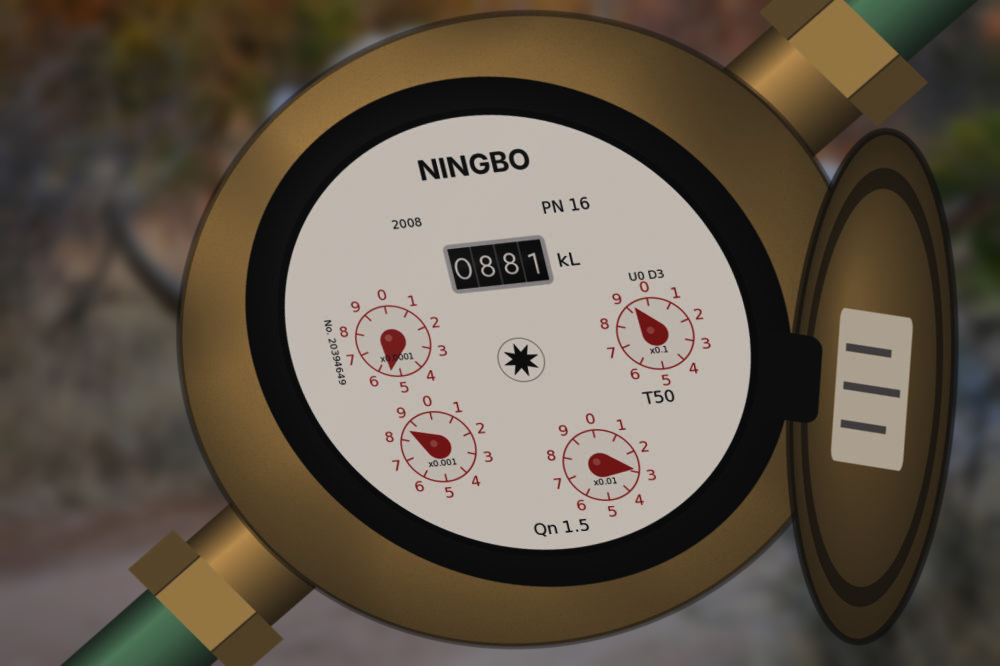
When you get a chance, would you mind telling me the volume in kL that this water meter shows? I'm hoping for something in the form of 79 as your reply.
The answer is 880.9285
